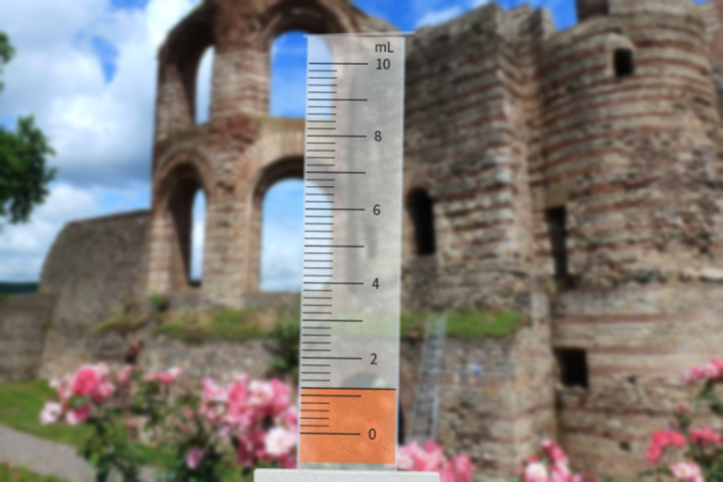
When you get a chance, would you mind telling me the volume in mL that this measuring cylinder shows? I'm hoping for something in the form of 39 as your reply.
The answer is 1.2
